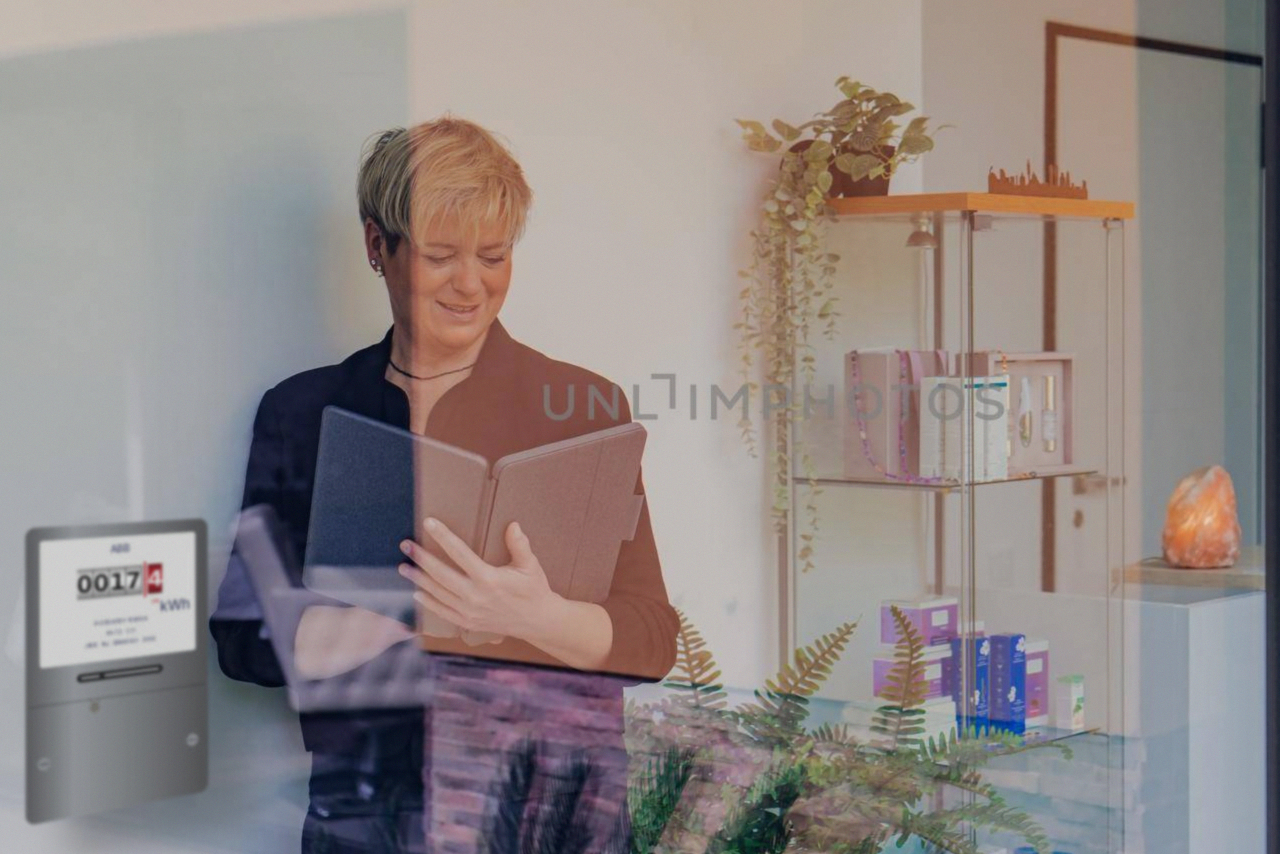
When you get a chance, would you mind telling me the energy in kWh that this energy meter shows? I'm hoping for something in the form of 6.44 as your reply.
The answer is 17.4
